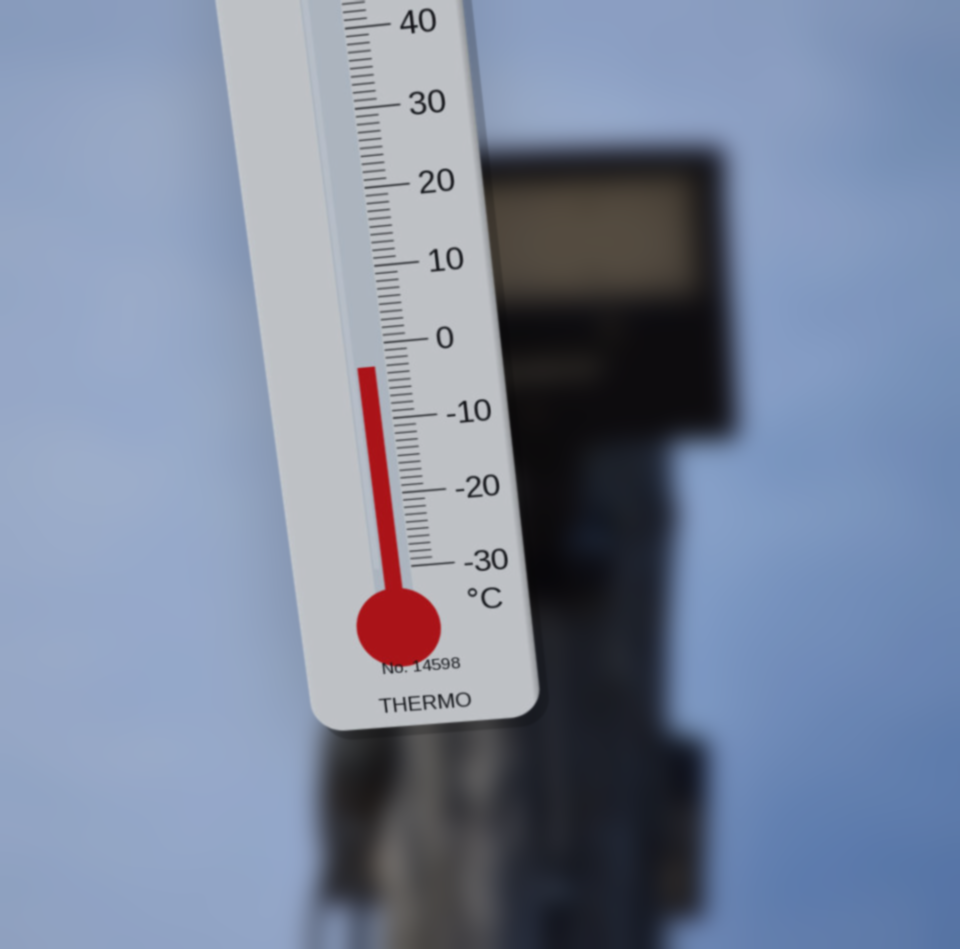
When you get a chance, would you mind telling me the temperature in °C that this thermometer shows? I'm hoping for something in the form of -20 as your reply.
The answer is -3
